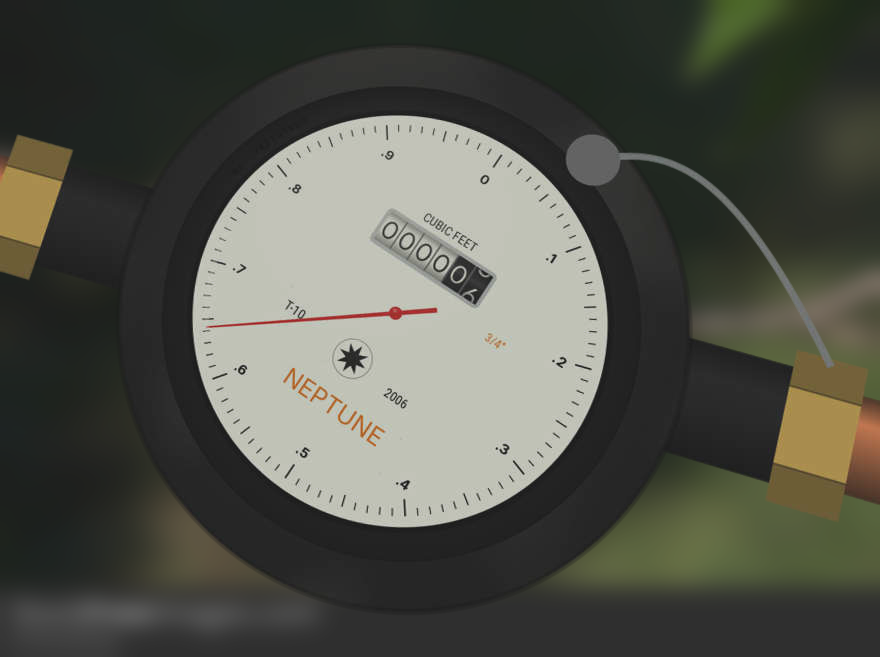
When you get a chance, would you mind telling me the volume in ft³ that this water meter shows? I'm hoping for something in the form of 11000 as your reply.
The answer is 5.64
